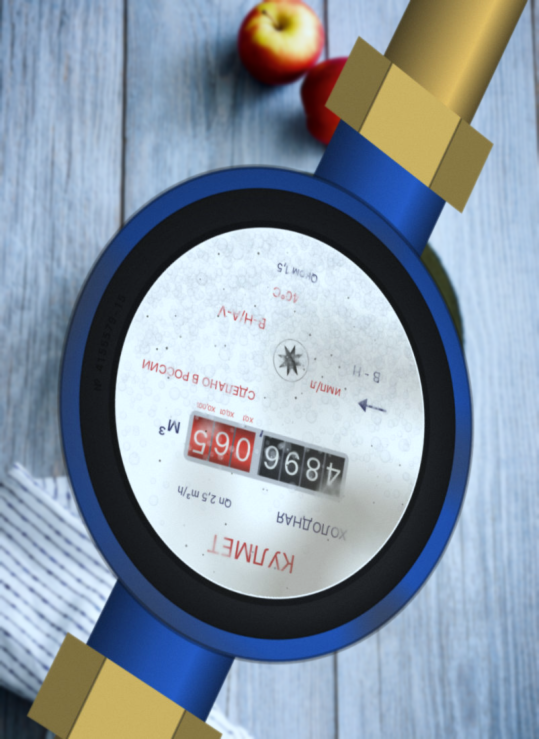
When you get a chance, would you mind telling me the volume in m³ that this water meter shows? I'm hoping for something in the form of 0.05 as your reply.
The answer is 4896.065
